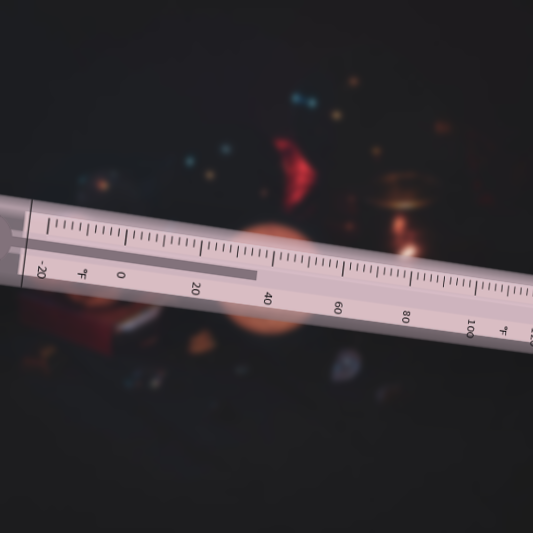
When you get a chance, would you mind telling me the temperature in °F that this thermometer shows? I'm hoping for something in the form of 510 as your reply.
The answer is 36
